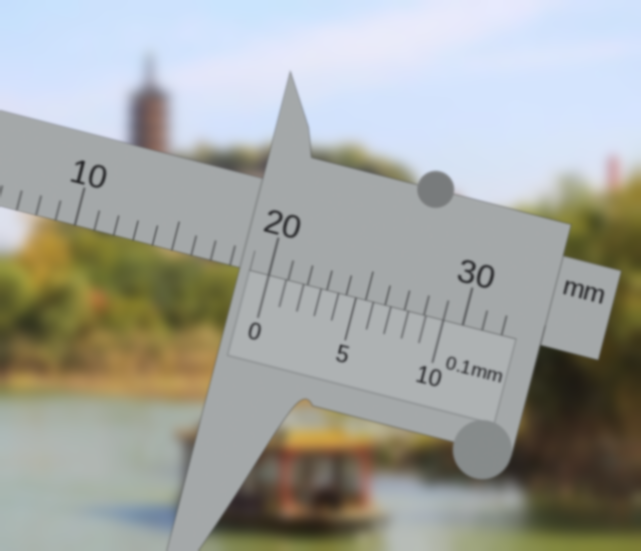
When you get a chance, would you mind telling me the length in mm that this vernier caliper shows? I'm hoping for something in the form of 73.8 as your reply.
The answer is 20.0
